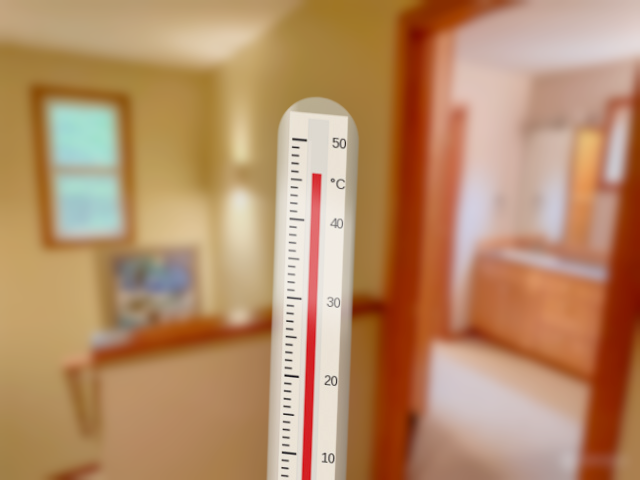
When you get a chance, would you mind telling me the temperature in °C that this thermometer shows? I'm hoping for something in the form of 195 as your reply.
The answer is 46
